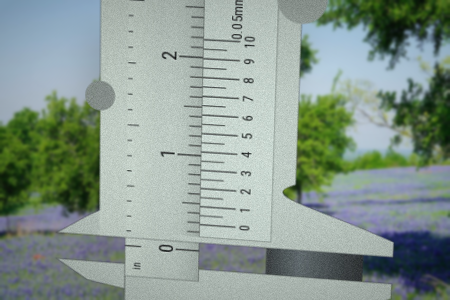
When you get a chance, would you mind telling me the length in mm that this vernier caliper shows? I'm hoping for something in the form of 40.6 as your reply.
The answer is 2.8
